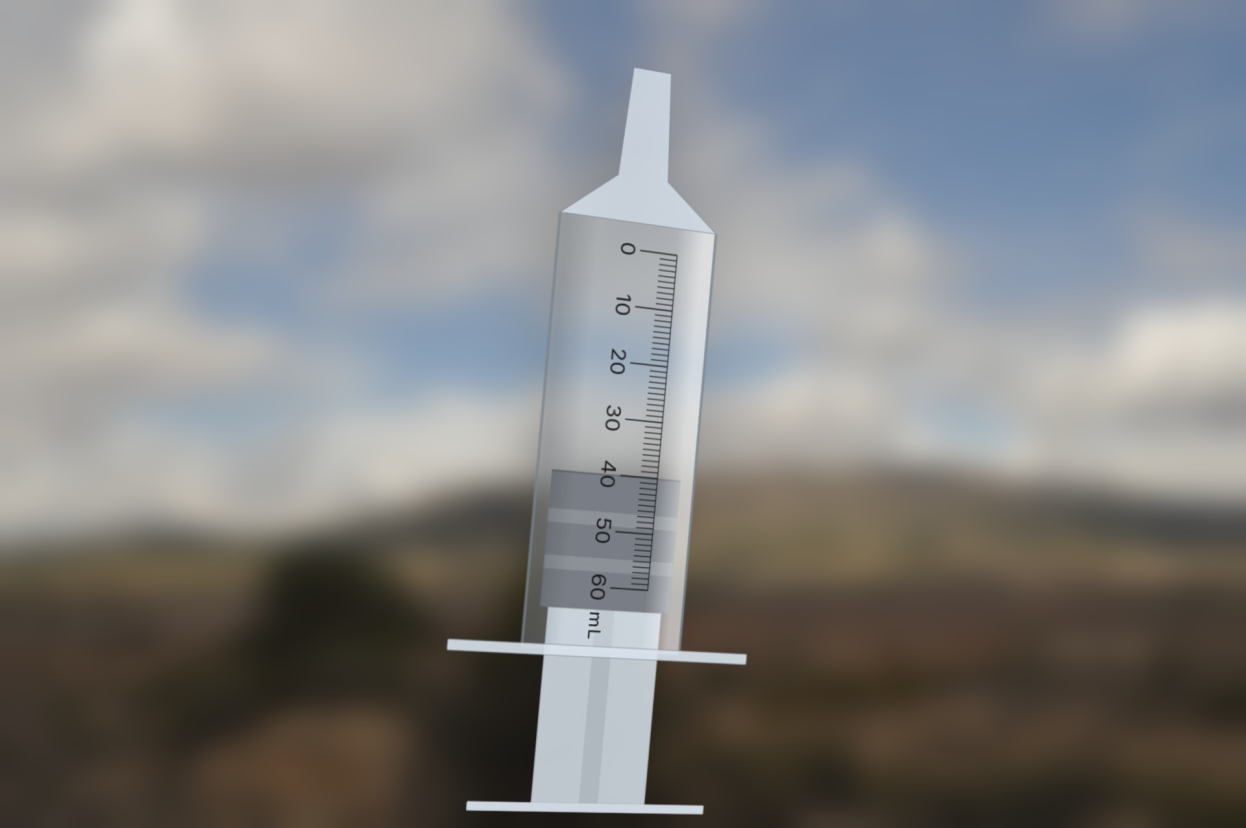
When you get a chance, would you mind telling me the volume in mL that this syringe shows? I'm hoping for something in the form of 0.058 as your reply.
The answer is 40
